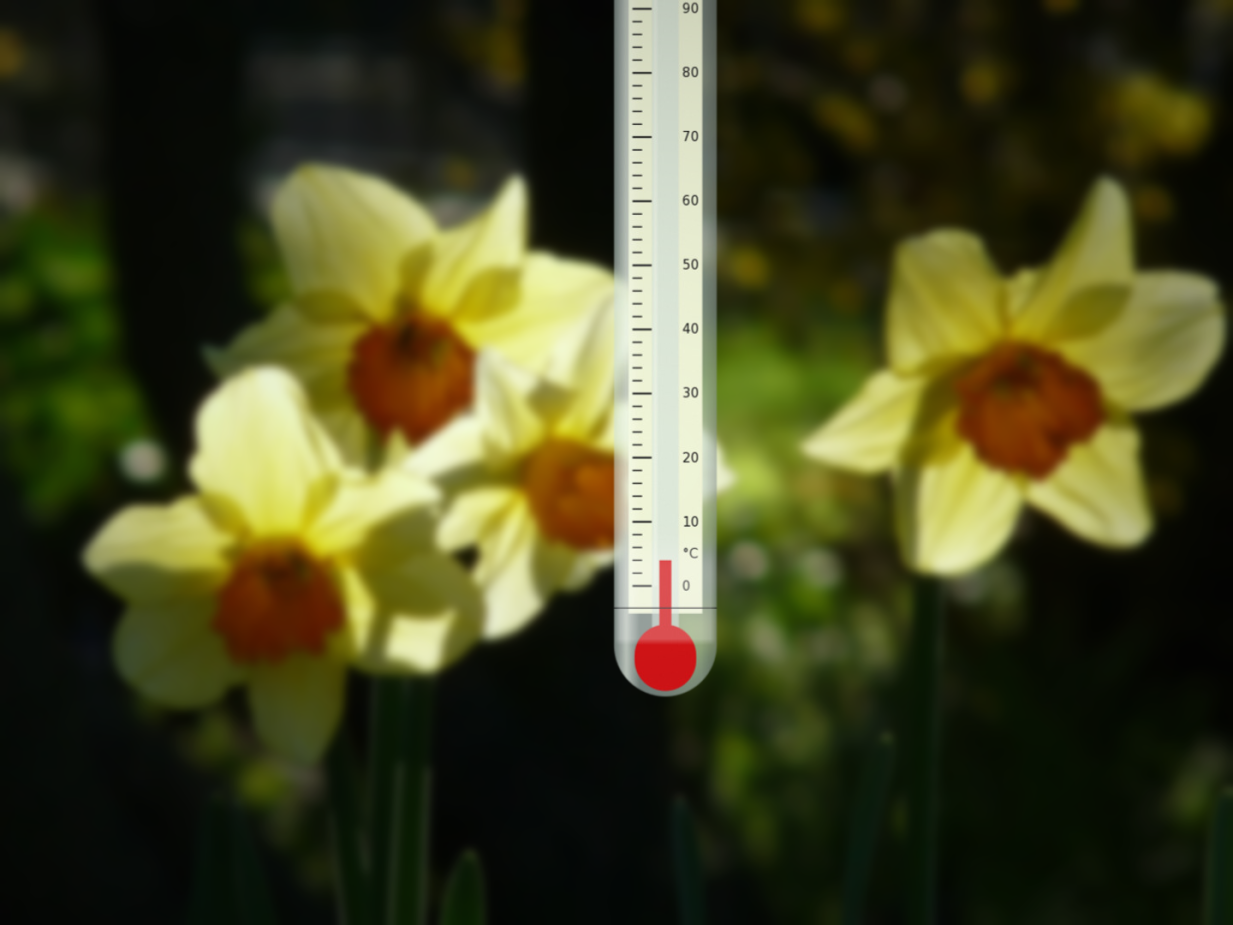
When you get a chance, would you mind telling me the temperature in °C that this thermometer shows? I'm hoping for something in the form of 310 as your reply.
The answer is 4
